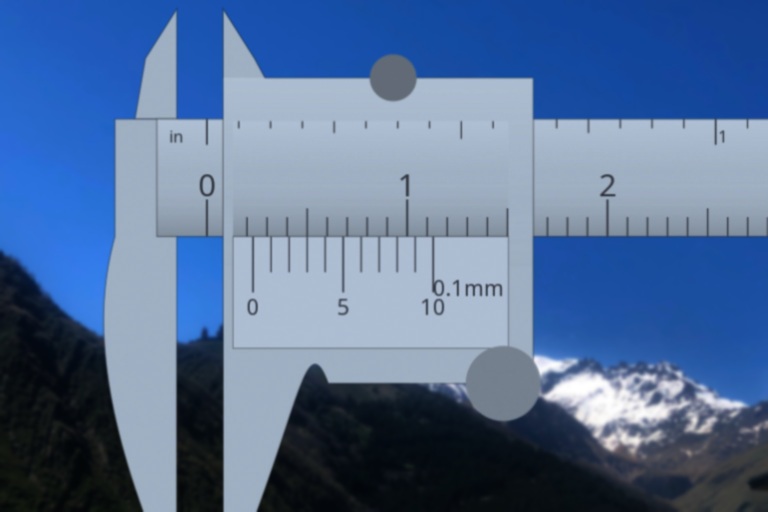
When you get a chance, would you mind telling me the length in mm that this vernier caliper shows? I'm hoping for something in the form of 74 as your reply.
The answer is 2.3
